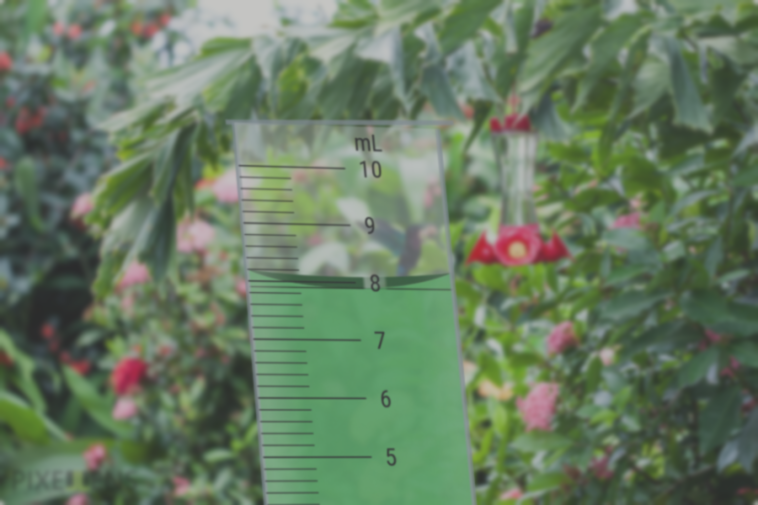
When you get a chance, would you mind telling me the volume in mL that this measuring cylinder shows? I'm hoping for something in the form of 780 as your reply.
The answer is 7.9
